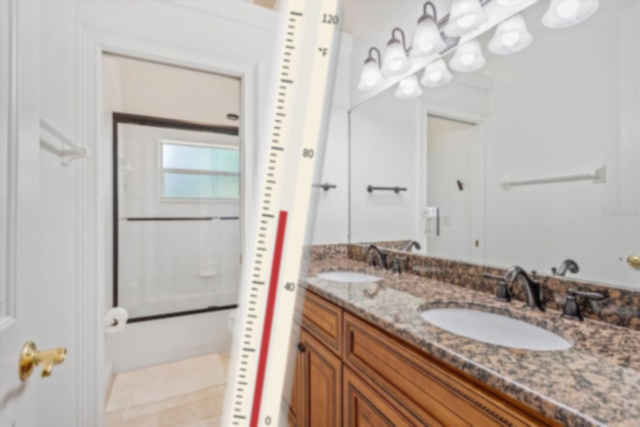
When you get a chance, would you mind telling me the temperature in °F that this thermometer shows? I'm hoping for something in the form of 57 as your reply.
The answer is 62
